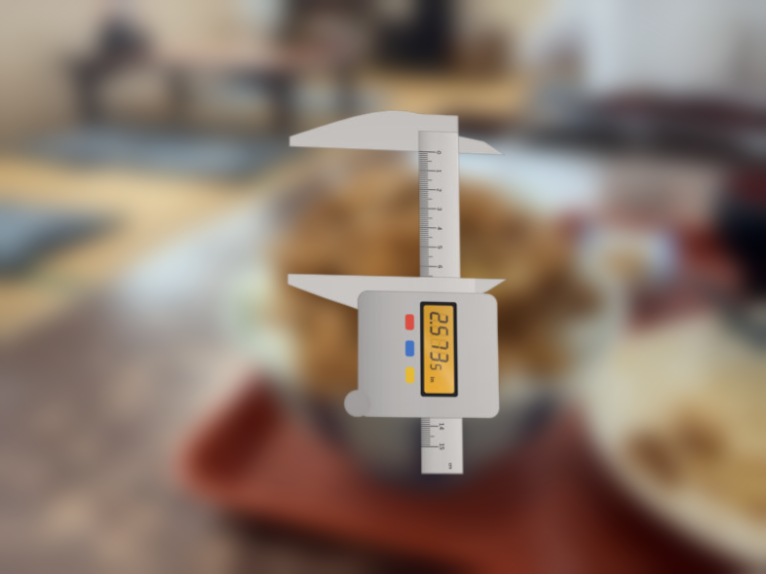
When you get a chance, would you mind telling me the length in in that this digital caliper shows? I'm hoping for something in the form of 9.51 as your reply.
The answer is 2.5735
